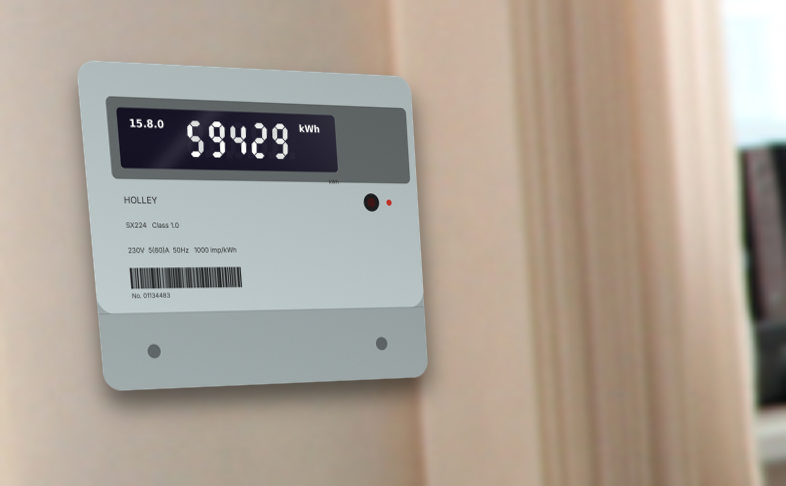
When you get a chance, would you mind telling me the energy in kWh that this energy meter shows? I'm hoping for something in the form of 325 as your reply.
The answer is 59429
